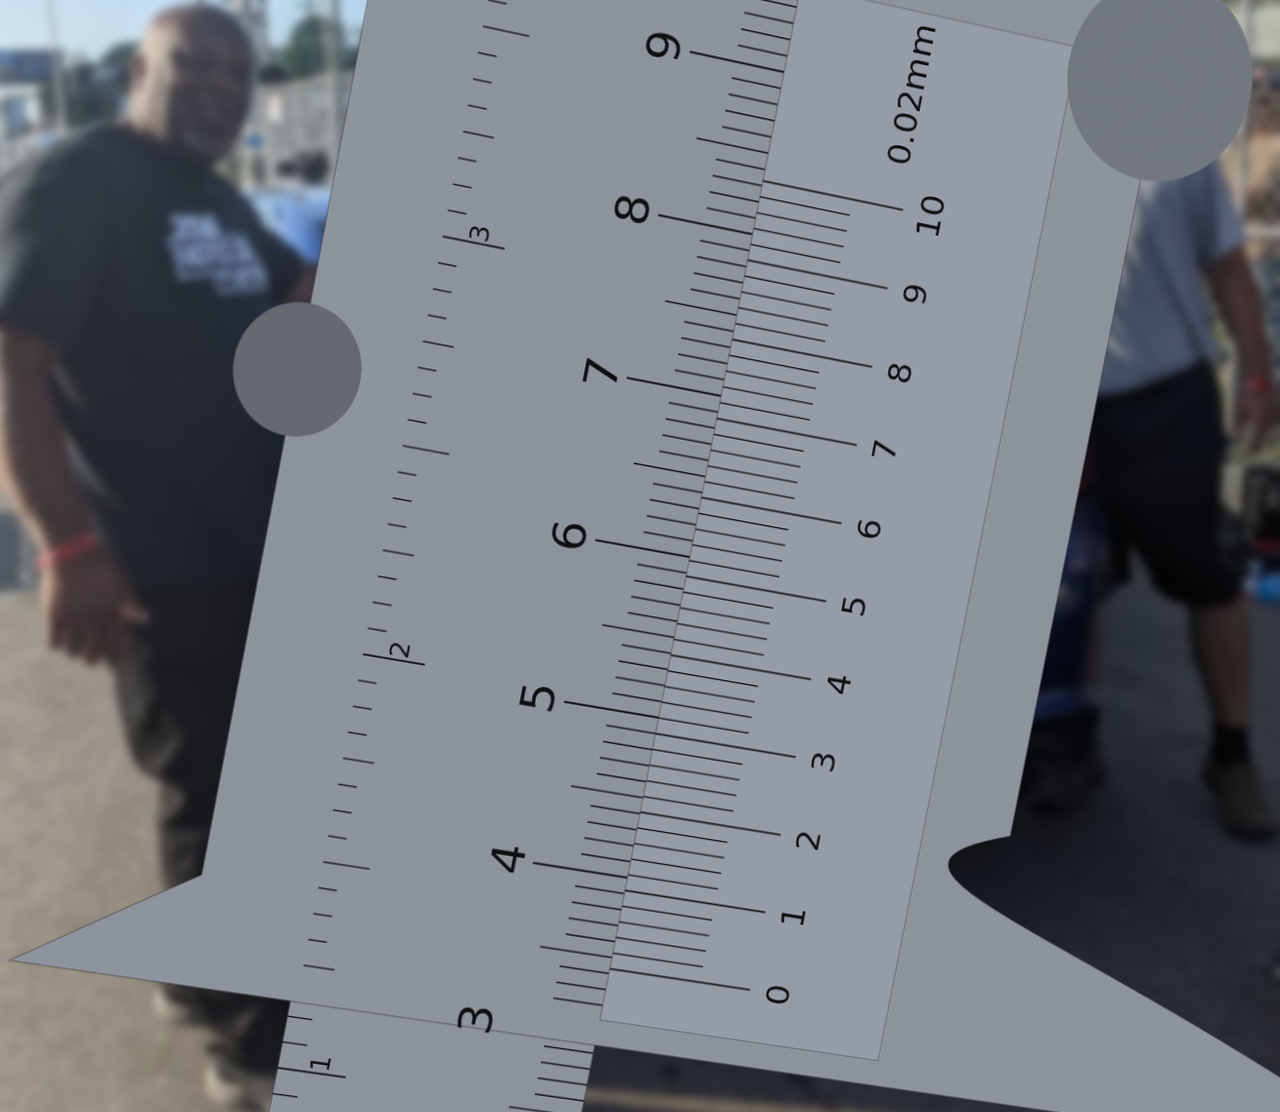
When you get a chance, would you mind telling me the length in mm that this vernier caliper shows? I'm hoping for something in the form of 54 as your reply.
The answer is 34.3
